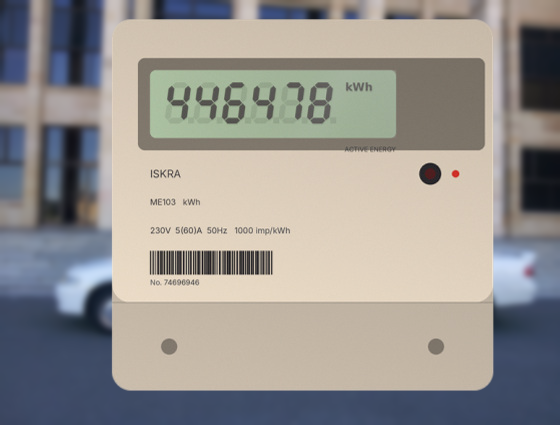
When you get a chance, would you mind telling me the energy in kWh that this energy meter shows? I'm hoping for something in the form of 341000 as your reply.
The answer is 446478
